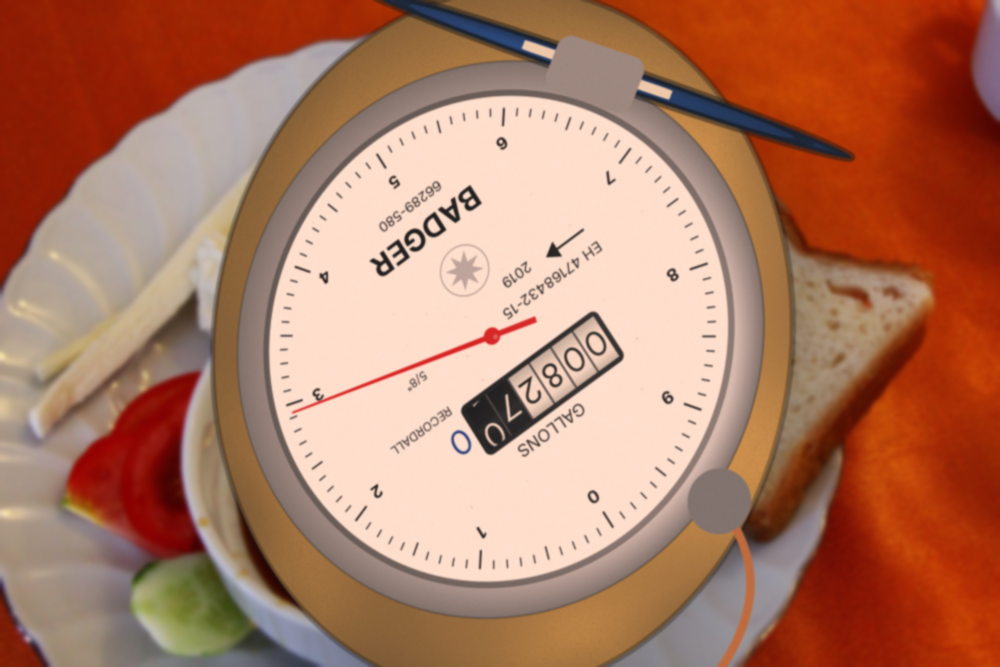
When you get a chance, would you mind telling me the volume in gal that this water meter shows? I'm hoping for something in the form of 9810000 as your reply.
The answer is 82702.9
